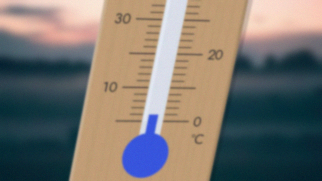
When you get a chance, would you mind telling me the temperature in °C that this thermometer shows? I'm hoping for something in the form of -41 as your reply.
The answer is 2
